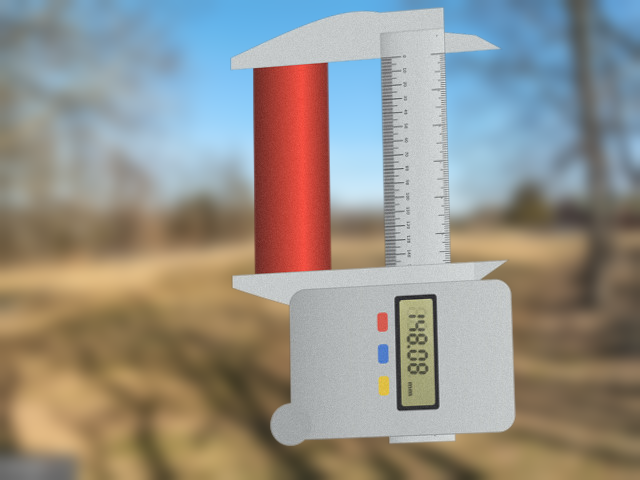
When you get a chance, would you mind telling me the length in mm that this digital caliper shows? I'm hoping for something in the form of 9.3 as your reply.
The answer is 148.08
